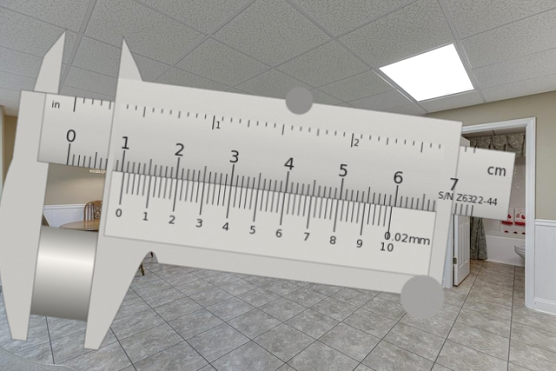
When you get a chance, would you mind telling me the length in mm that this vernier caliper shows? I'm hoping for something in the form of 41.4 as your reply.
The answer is 10.4
